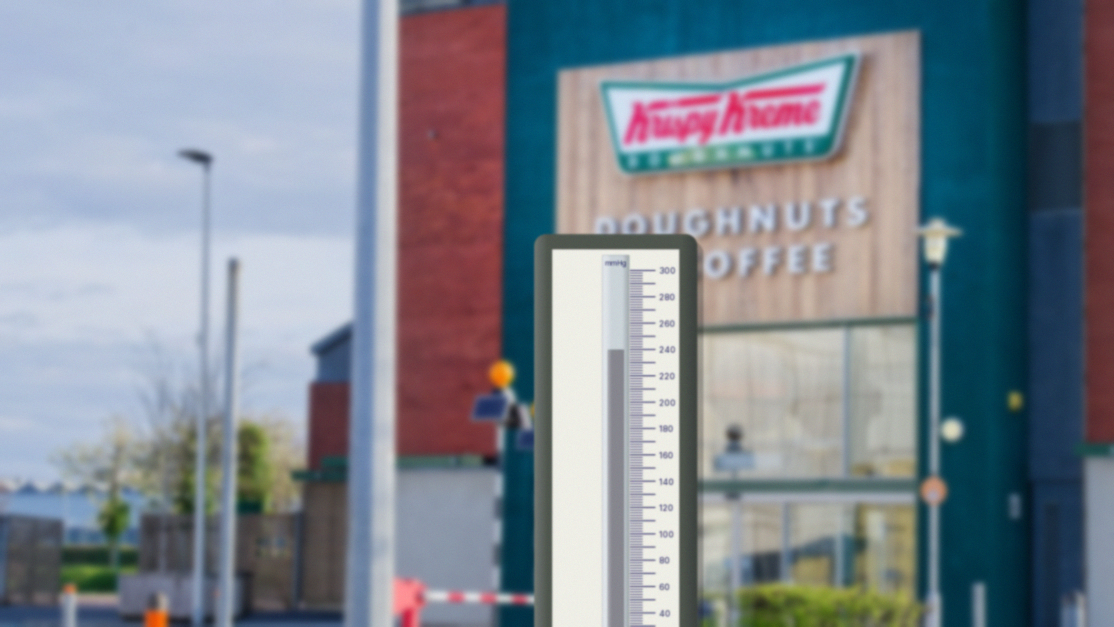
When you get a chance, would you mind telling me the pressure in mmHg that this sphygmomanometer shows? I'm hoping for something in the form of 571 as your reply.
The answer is 240
